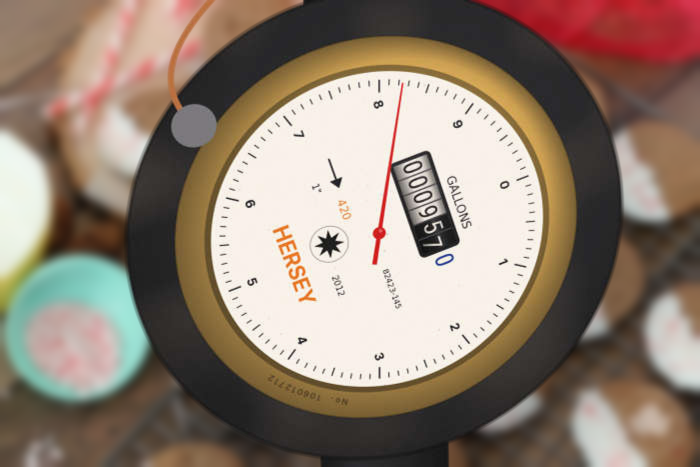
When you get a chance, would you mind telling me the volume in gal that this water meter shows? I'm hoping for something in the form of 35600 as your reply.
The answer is 9568.2
